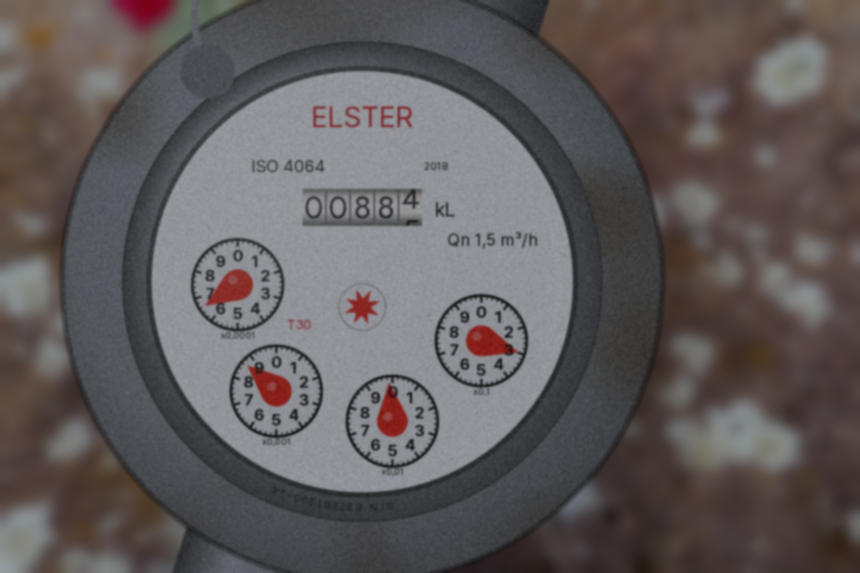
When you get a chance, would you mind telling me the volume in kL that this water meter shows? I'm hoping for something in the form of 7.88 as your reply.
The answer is 884.2986
